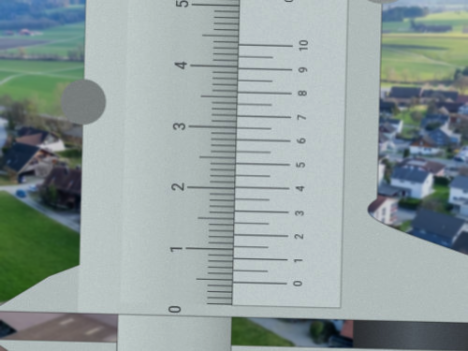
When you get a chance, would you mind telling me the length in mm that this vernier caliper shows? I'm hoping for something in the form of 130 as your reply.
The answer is 4.6
